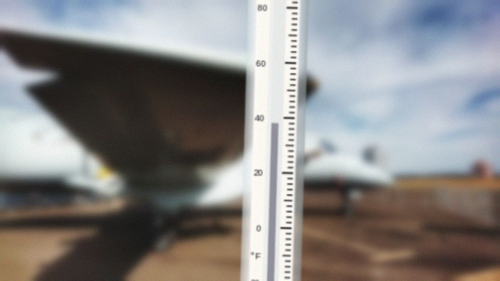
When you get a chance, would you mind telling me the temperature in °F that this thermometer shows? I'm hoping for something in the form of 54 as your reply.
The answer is 38
